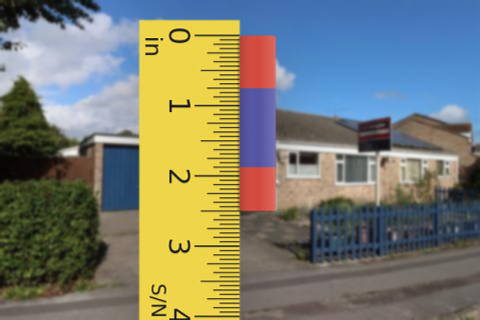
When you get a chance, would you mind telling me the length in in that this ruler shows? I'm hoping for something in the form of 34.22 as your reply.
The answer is 2.5
